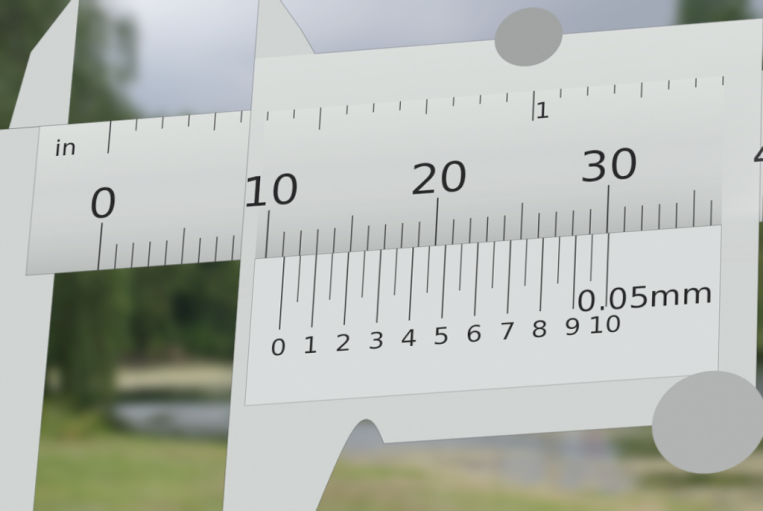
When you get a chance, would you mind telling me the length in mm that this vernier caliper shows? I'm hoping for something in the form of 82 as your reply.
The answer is 11.1
